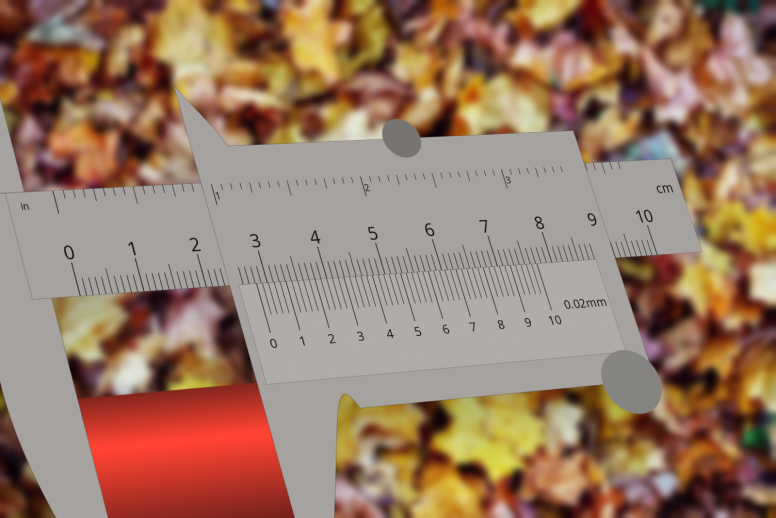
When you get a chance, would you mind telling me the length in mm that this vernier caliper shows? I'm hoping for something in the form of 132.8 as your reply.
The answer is 28.2
